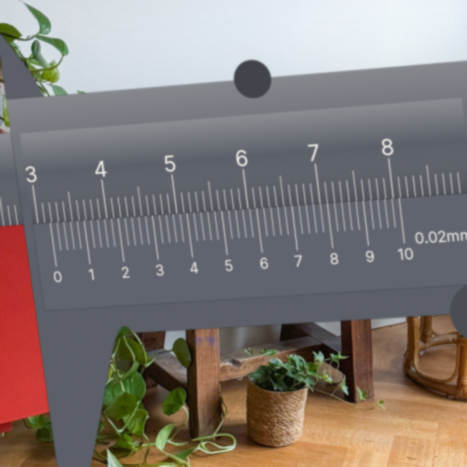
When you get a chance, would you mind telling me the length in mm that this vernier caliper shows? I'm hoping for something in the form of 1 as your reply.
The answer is 31.8
